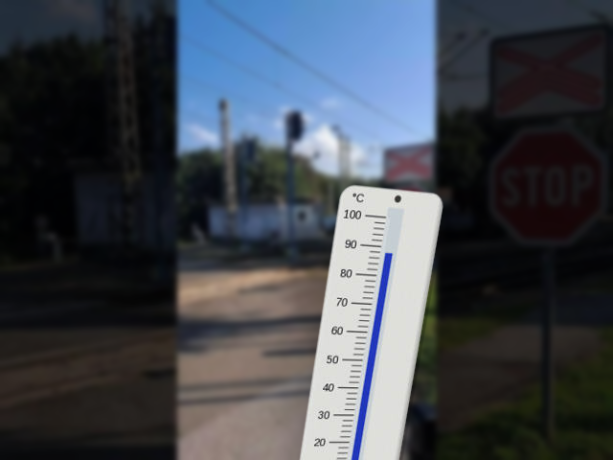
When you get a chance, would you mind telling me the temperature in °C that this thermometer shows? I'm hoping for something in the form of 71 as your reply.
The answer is 88
